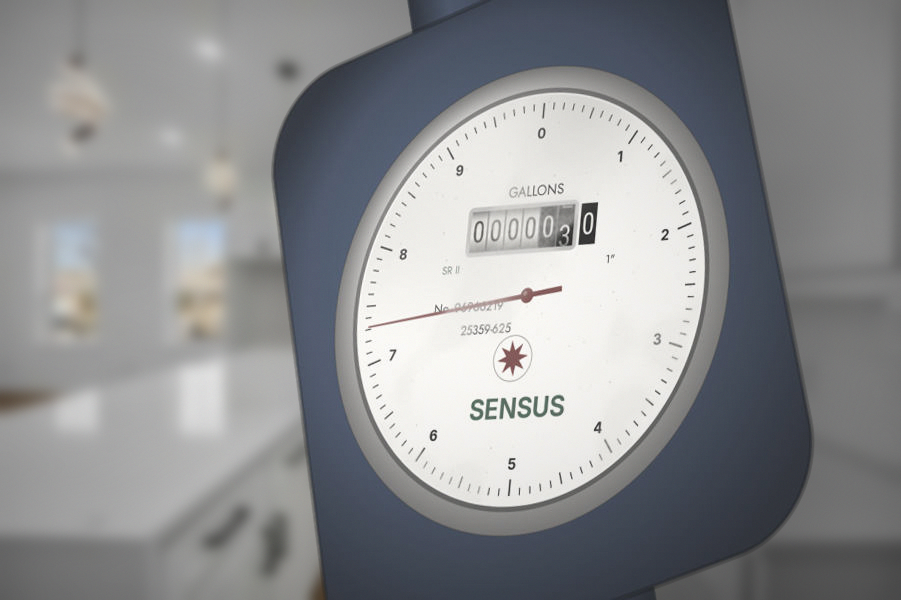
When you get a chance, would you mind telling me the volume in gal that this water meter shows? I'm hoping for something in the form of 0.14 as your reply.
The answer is 27.3
